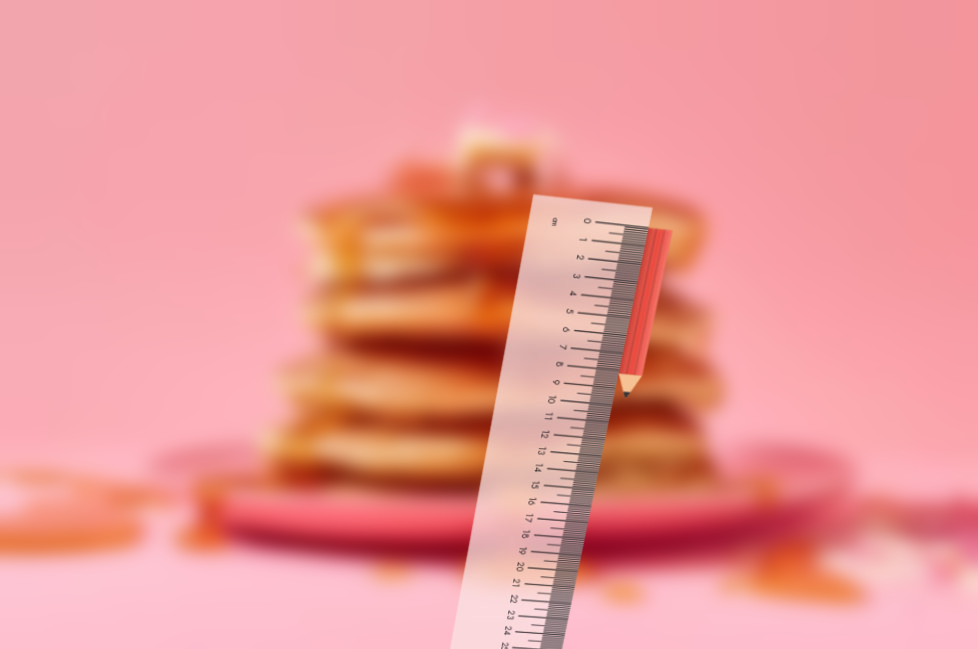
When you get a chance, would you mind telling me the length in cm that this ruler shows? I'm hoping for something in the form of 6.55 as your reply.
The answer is 9.5
